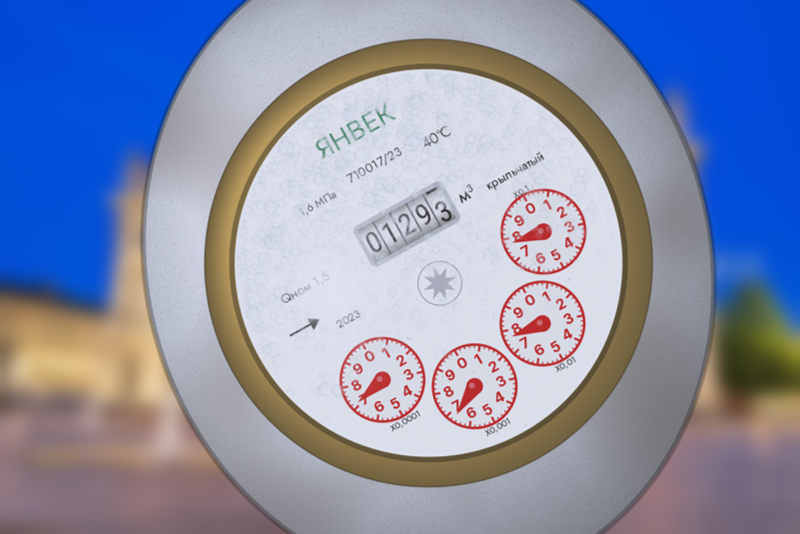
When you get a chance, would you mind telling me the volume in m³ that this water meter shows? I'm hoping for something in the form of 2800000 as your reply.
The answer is 1292.7767
